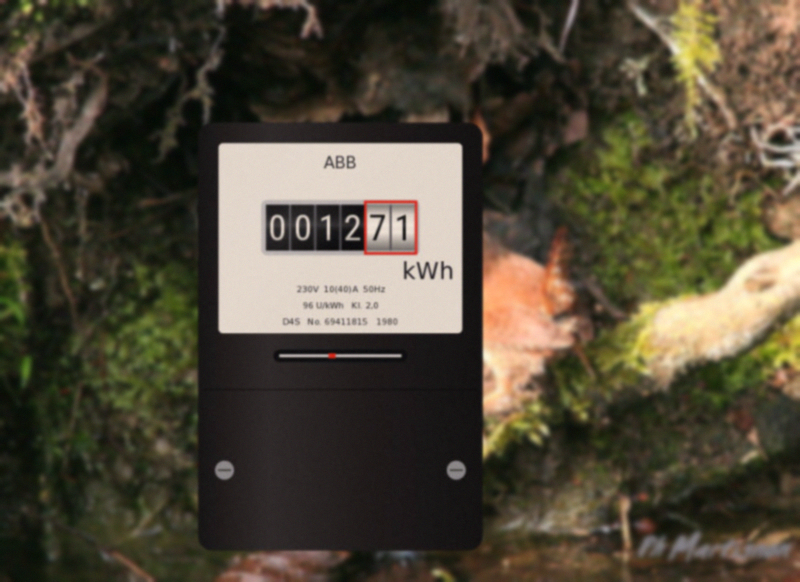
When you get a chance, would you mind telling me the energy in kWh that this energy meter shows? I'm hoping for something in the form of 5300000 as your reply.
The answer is 12.71
